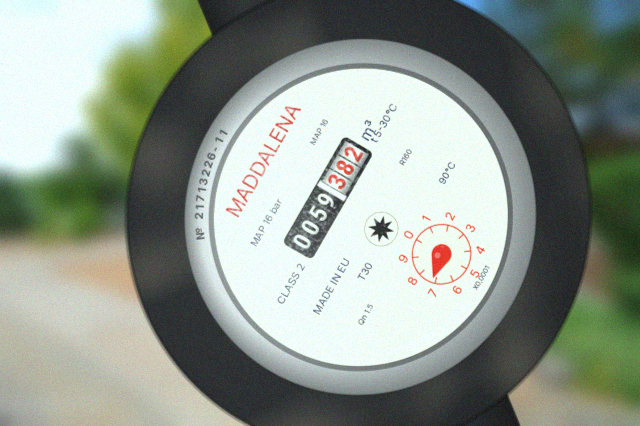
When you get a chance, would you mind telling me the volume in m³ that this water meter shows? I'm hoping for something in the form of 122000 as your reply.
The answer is 59.3827
